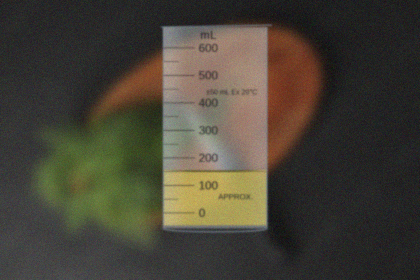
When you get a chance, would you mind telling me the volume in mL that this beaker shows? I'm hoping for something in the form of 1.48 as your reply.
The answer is 150
